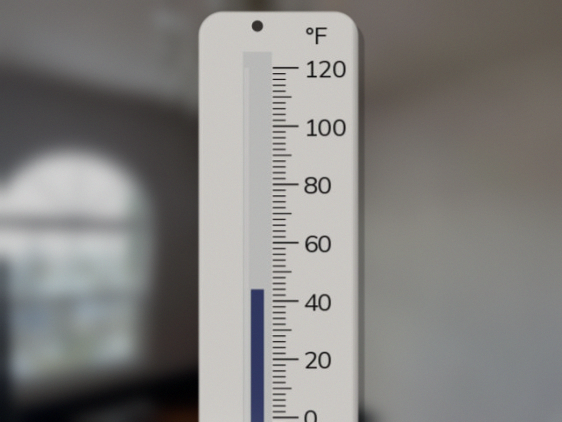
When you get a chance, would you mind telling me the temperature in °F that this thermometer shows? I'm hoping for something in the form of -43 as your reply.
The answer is 44
